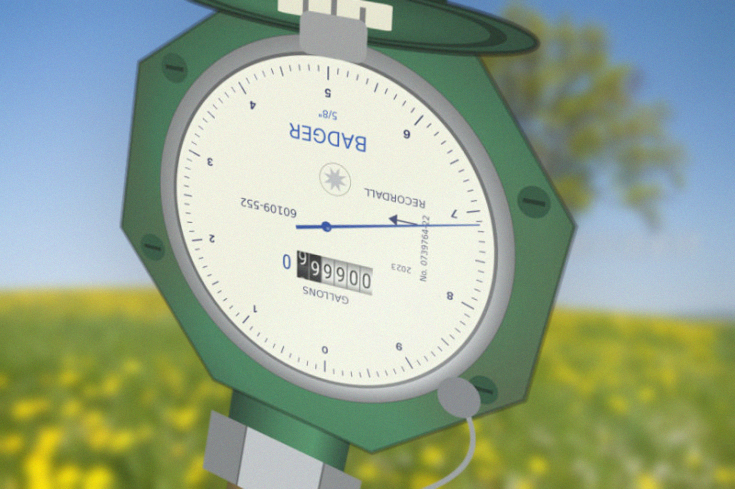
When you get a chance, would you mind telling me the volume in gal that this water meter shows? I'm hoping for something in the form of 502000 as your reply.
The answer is 66657.1
